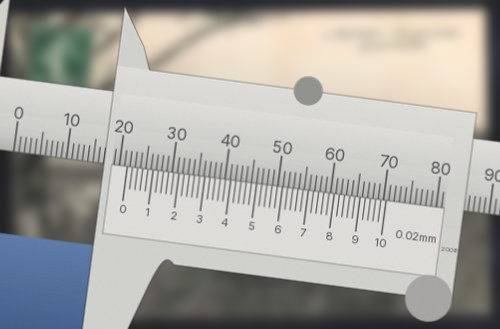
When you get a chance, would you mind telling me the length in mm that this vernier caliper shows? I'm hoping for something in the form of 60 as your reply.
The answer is 21.5
